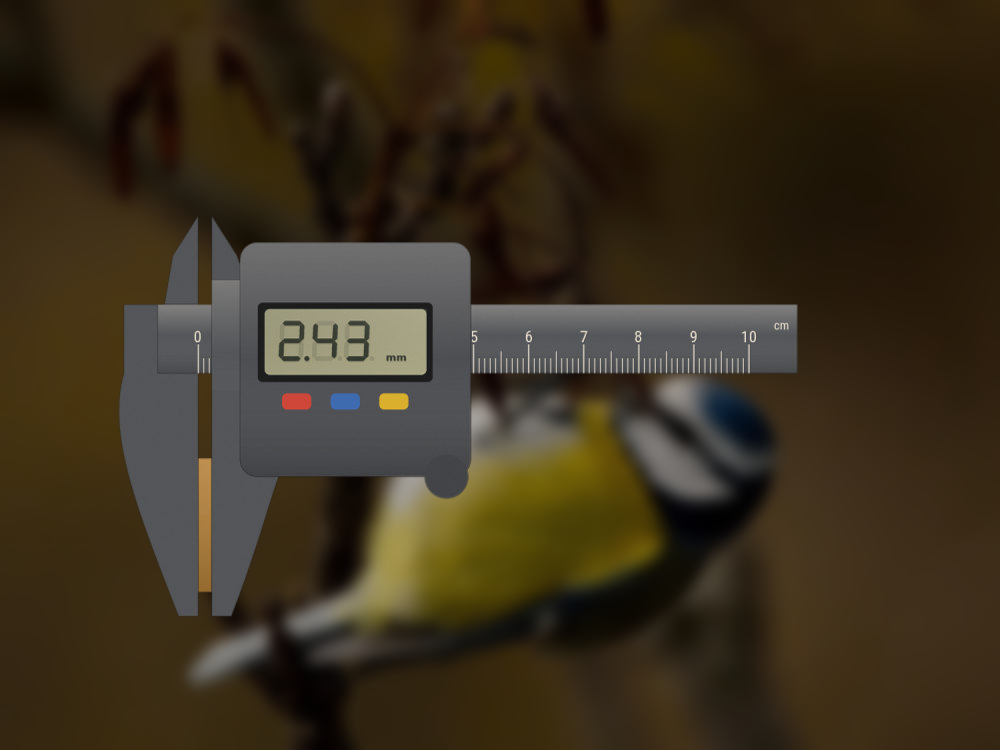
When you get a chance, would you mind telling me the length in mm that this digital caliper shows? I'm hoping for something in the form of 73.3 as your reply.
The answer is 2.43
